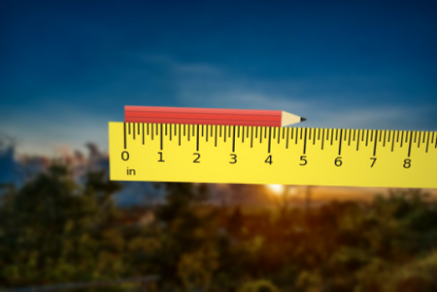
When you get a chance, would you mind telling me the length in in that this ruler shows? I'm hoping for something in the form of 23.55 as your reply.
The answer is 5
